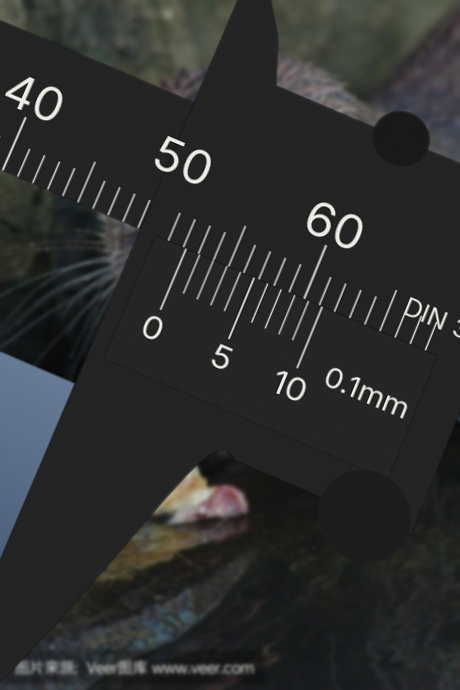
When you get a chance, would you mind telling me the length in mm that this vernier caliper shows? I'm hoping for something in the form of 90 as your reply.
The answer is 52.2
